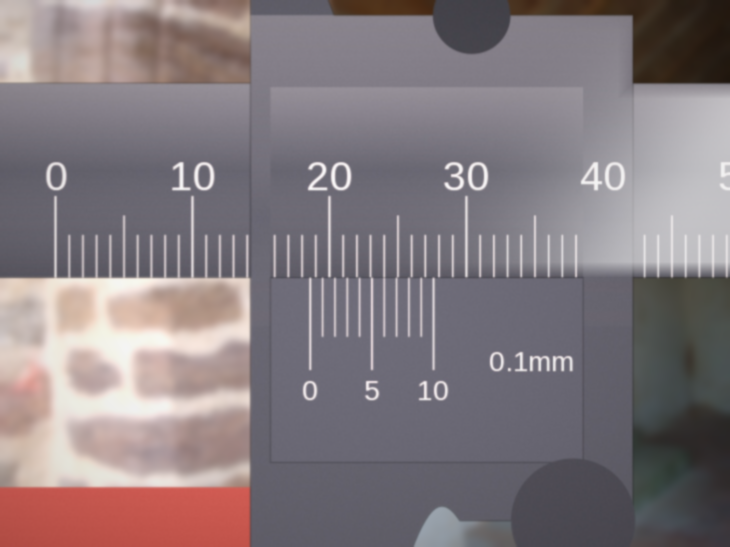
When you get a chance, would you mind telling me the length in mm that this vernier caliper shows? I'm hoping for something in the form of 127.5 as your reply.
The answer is 18.6
